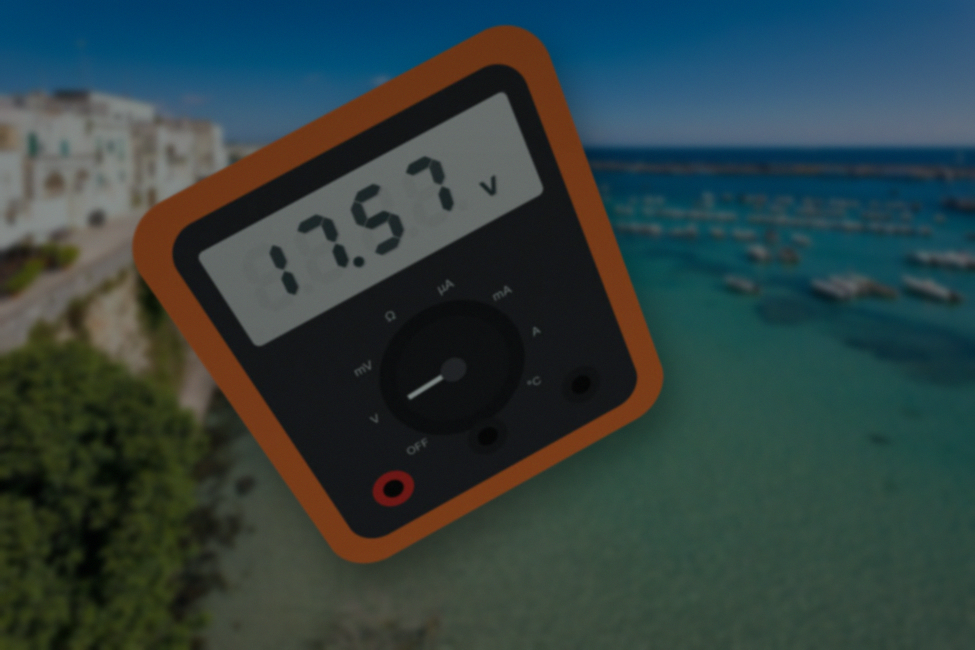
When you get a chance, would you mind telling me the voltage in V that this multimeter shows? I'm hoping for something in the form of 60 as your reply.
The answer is 17.57
